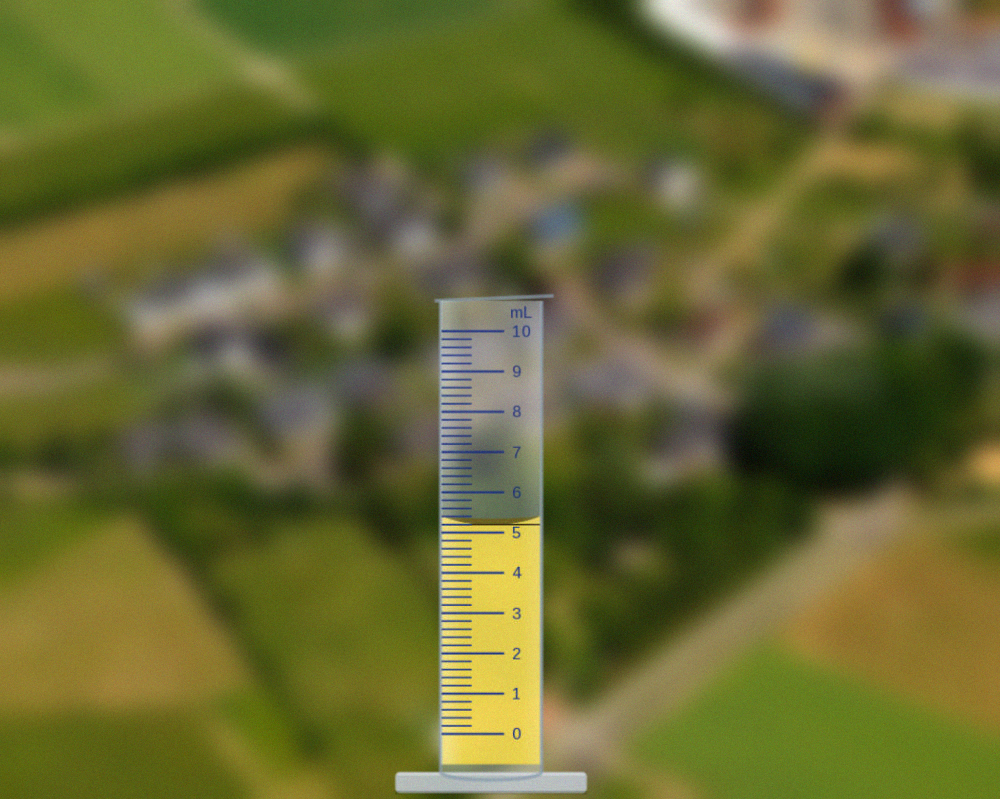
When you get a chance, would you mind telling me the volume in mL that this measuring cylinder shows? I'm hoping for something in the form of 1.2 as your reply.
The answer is 5.2
